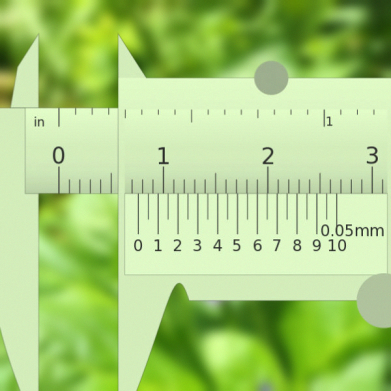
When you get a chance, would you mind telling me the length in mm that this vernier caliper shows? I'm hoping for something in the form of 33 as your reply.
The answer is 7.6
